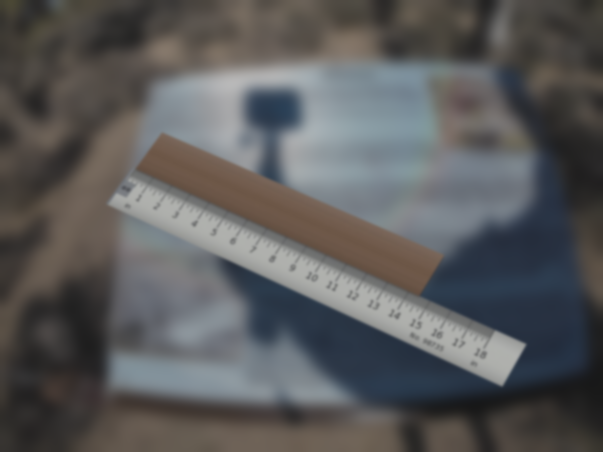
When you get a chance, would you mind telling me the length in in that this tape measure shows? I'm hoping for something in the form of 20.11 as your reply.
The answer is 14.5
